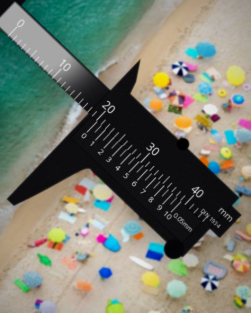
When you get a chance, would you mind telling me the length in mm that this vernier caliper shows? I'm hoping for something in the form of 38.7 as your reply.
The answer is 20.2
